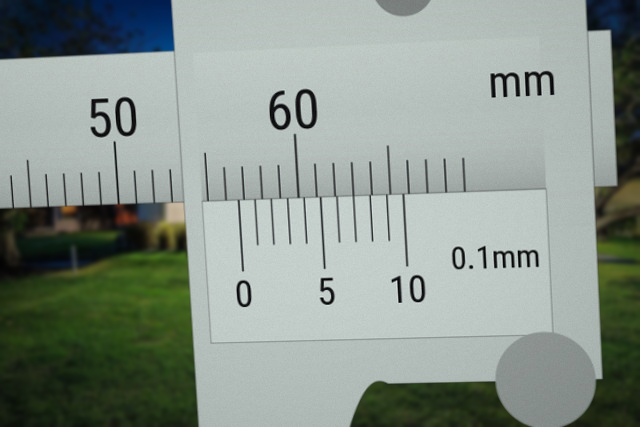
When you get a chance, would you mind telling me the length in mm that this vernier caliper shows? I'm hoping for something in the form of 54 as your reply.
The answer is 56.7
